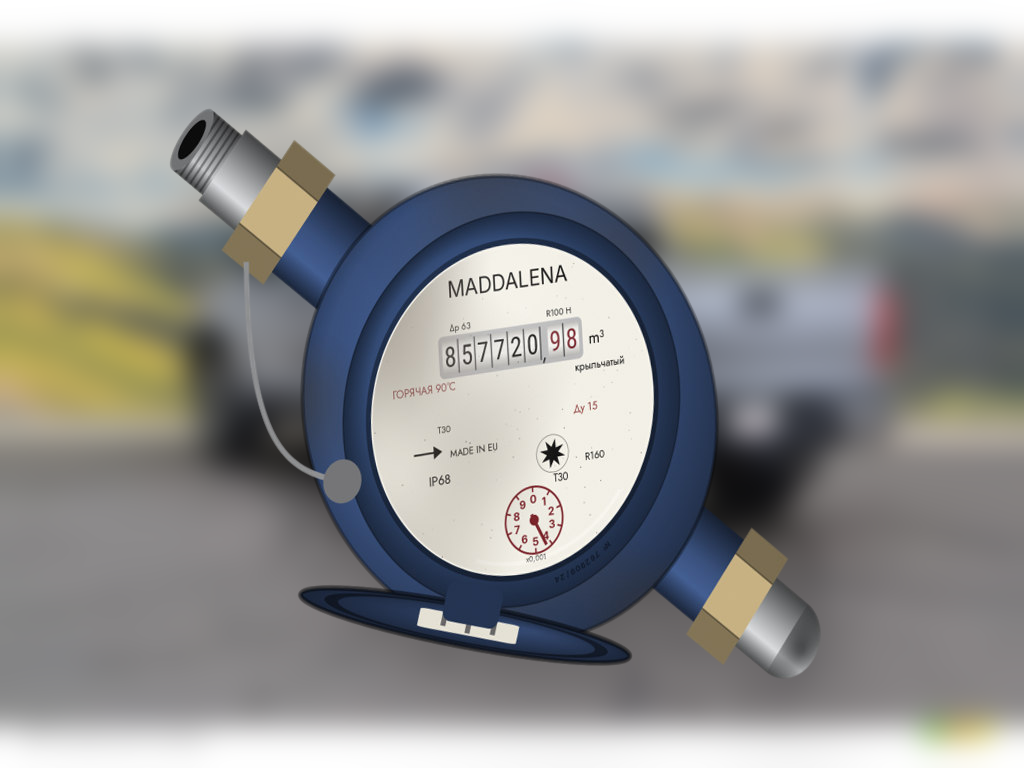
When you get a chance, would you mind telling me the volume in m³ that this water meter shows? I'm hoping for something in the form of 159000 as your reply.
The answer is 857720.984
